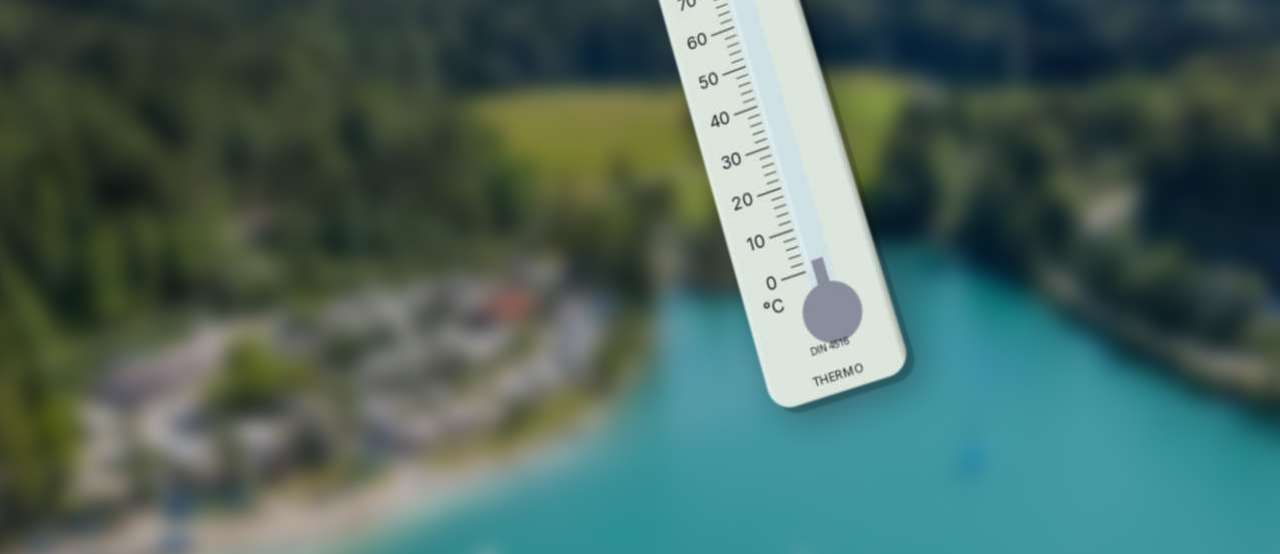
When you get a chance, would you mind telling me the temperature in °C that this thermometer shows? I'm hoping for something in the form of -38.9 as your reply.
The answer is 2
